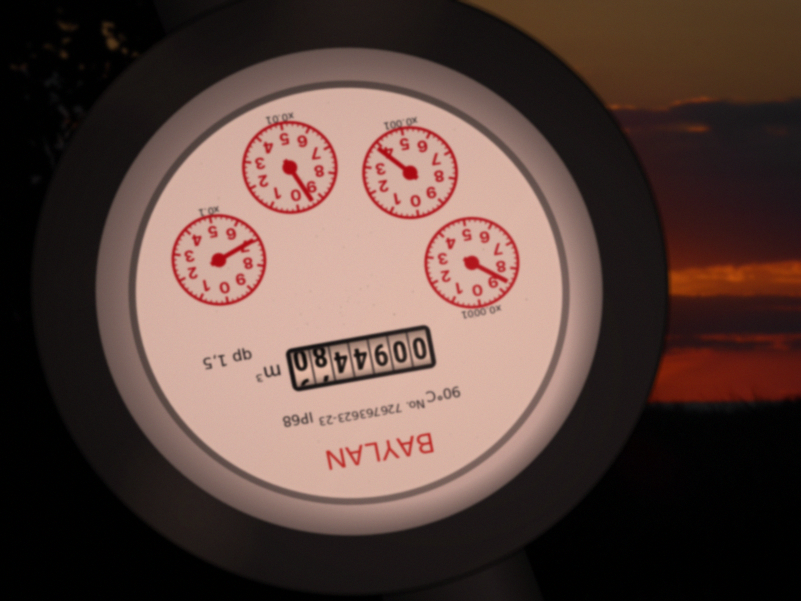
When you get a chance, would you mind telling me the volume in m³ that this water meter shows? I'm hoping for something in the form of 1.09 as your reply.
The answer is 94479.6938
